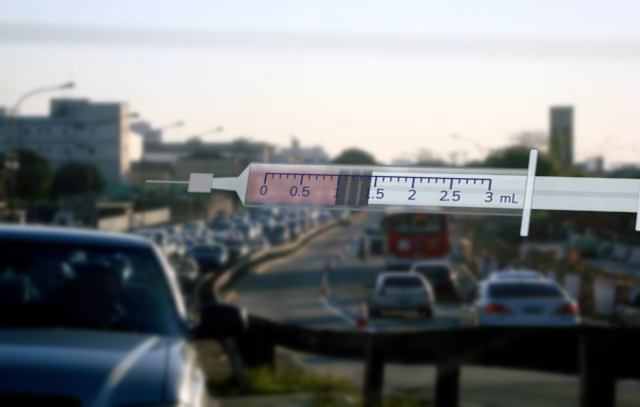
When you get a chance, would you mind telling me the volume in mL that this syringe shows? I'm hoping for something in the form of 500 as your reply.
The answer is 1
